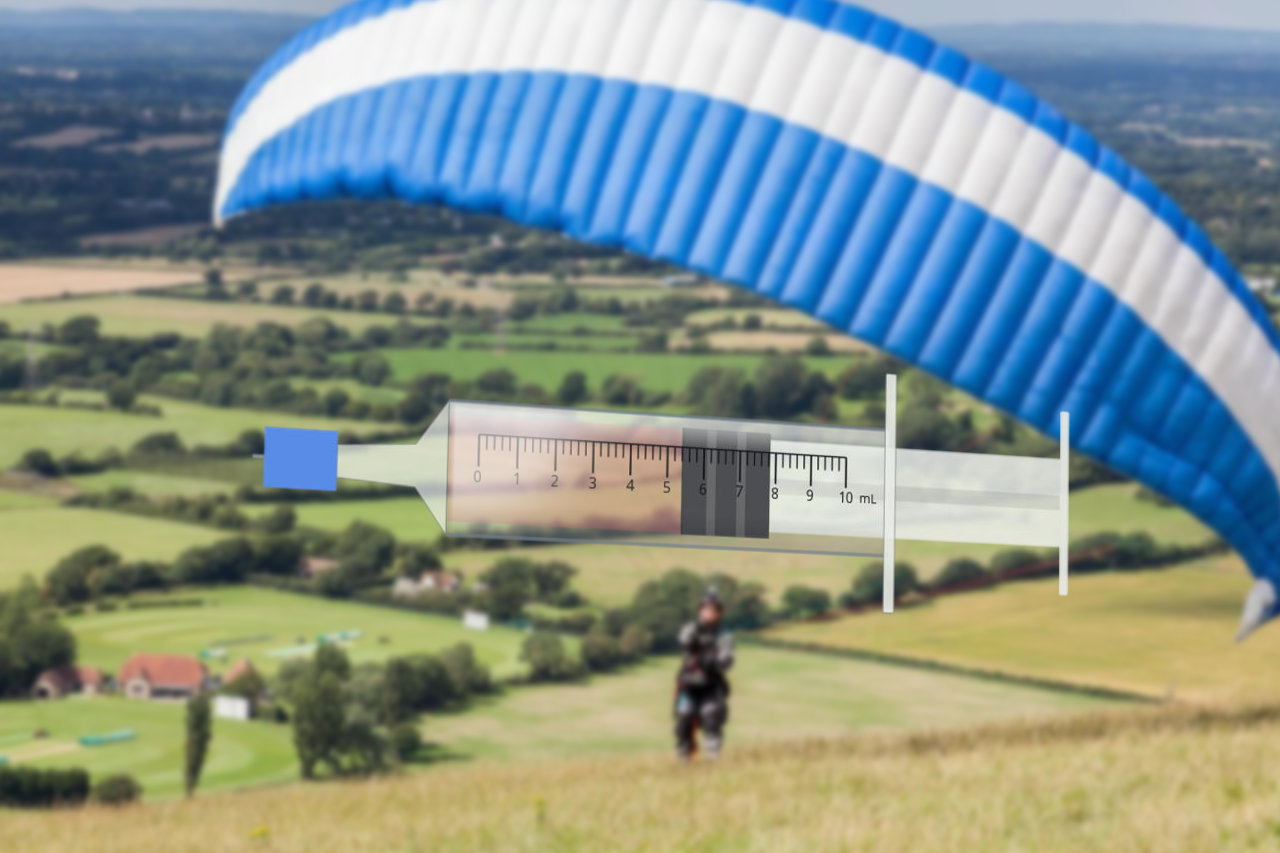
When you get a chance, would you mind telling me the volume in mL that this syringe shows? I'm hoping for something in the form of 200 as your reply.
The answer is 5.4
